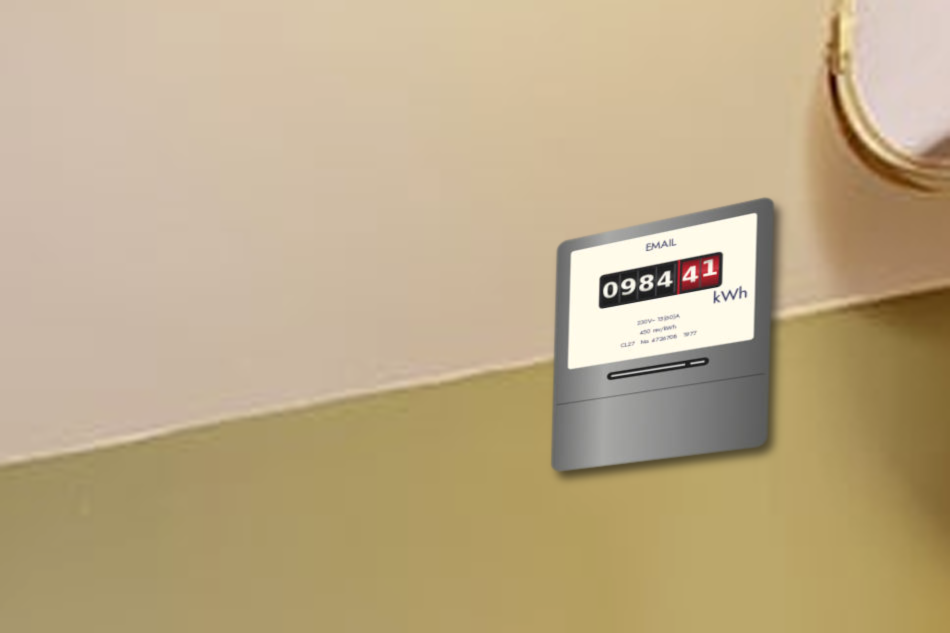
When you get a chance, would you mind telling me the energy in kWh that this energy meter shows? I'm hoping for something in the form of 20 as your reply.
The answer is 984.41
